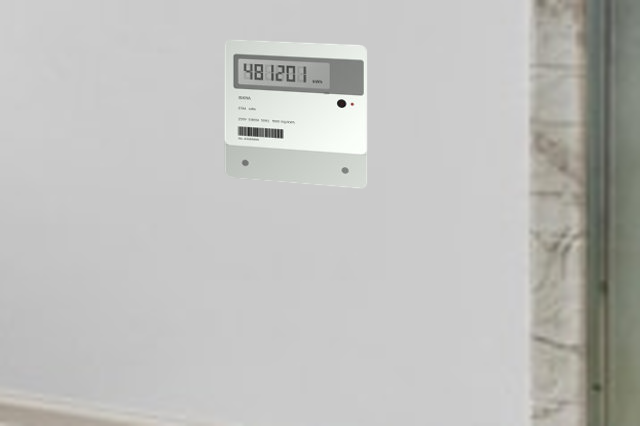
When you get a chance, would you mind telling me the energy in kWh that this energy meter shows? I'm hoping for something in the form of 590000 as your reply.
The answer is 481201
